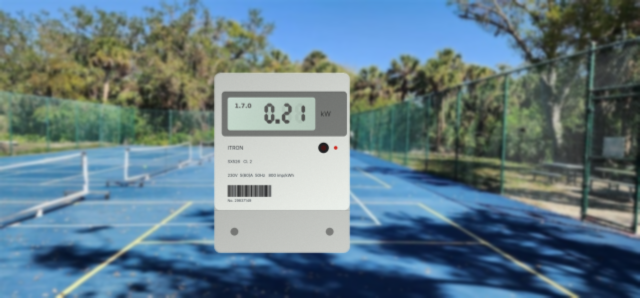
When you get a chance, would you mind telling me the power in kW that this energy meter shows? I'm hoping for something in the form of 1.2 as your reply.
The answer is 0.21
